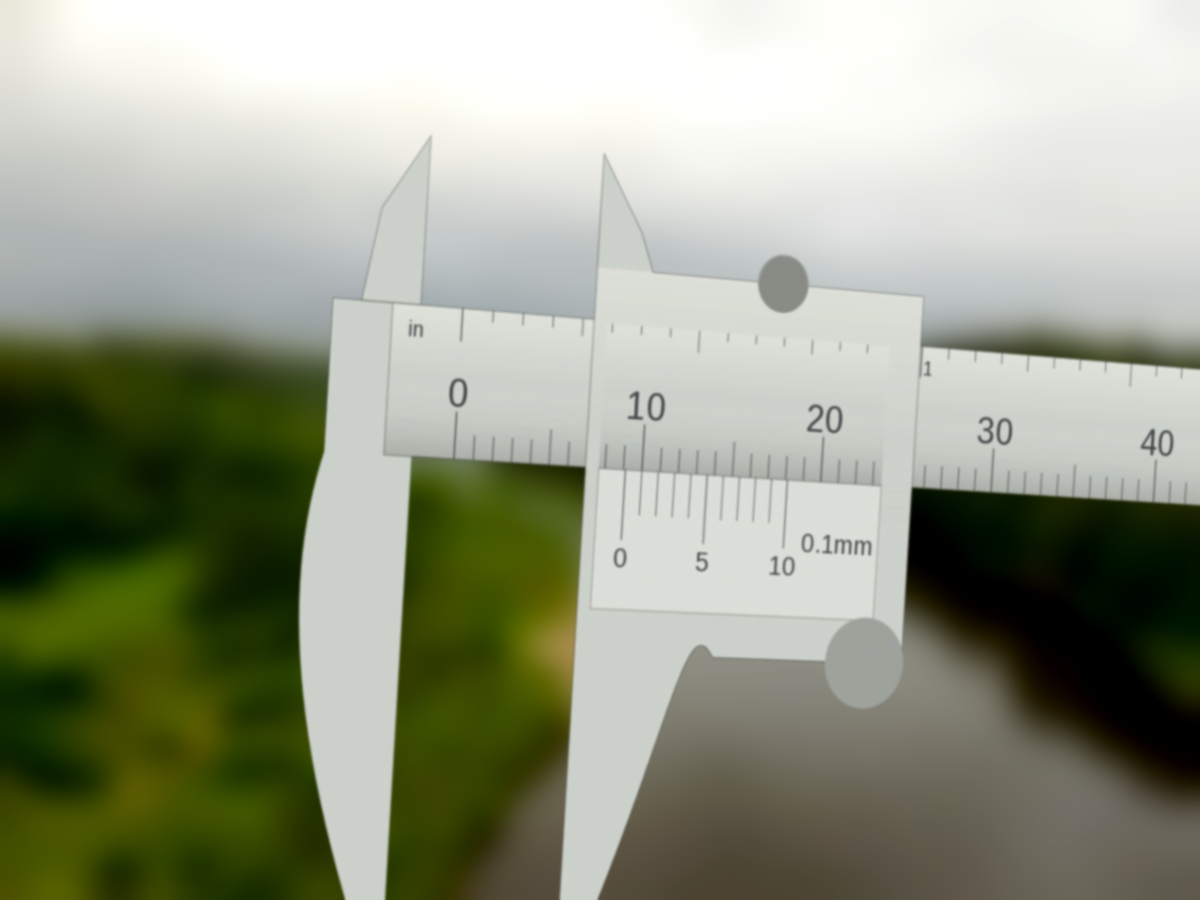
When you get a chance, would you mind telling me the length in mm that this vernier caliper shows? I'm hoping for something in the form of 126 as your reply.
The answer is 9.1
